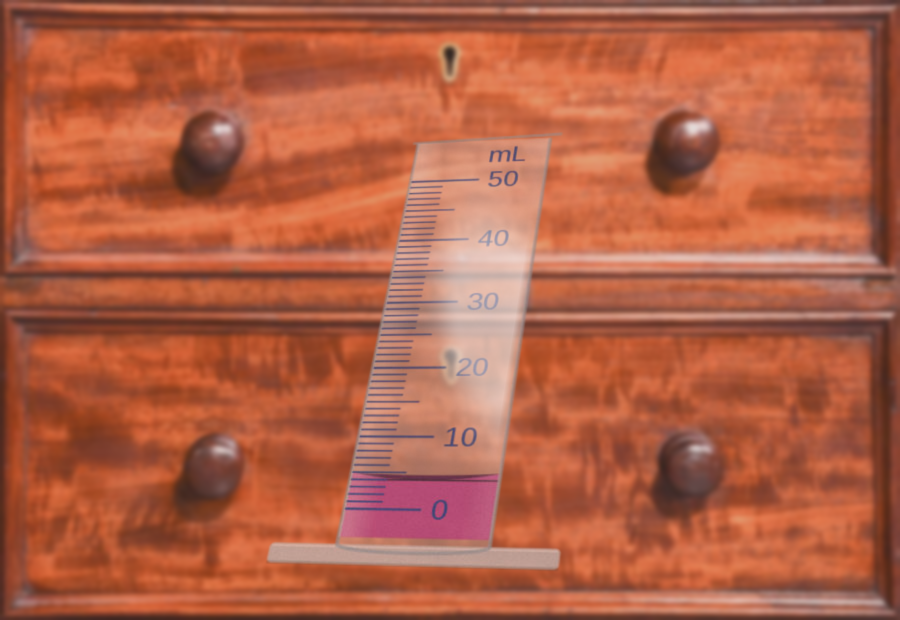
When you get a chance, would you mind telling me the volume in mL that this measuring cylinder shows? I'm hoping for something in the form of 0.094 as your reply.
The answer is 4
